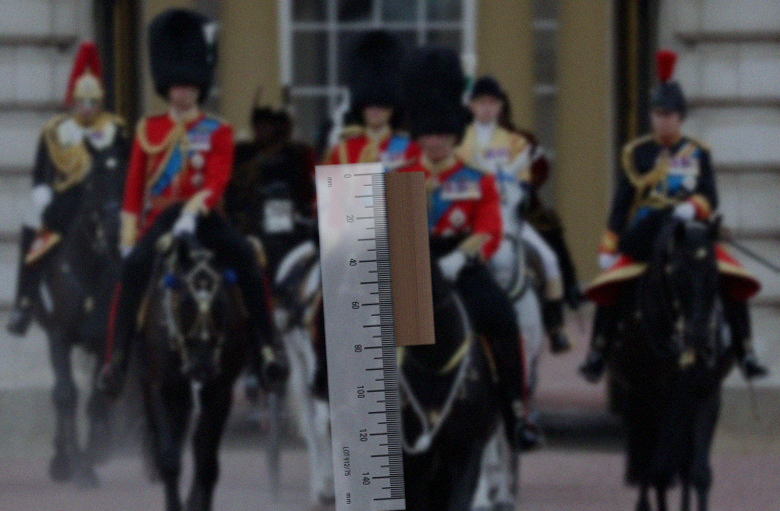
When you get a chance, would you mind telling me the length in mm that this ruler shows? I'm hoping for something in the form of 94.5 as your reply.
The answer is 80
